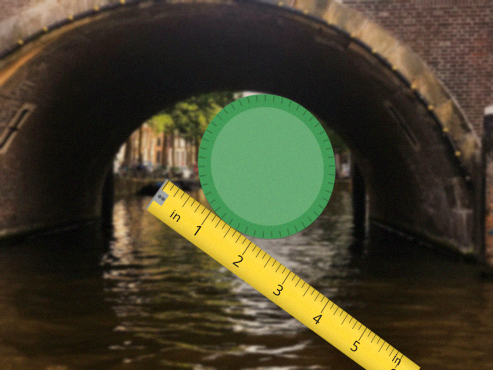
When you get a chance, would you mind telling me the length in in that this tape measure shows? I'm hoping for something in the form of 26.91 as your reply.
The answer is 2.875
